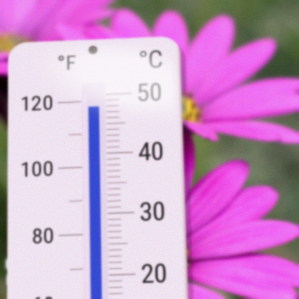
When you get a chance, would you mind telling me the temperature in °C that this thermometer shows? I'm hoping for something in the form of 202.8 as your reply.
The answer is 48
